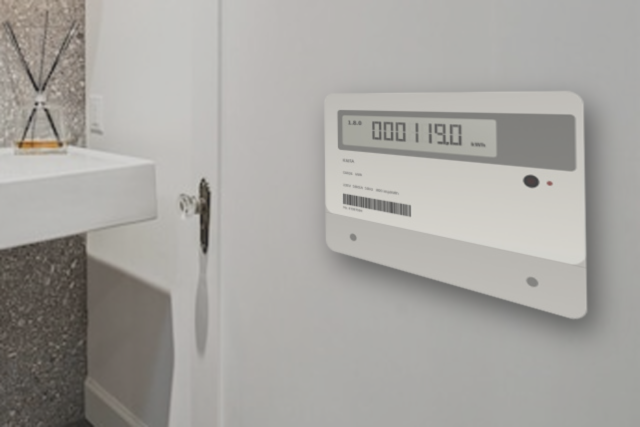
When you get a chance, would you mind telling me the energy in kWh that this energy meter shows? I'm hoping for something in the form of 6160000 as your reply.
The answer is 119.0
